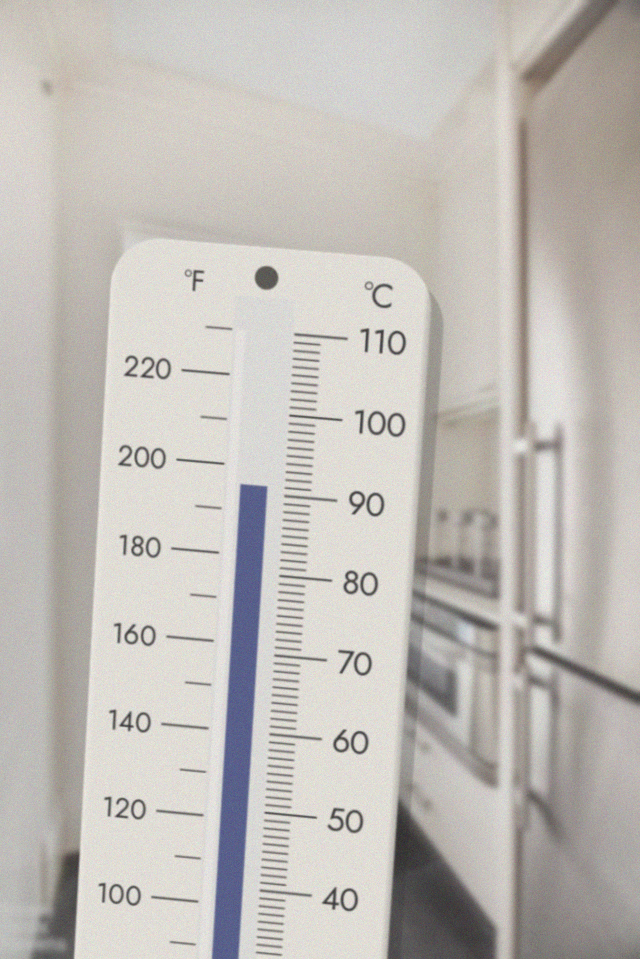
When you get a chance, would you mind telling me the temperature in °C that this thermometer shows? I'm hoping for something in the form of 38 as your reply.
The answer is 91
